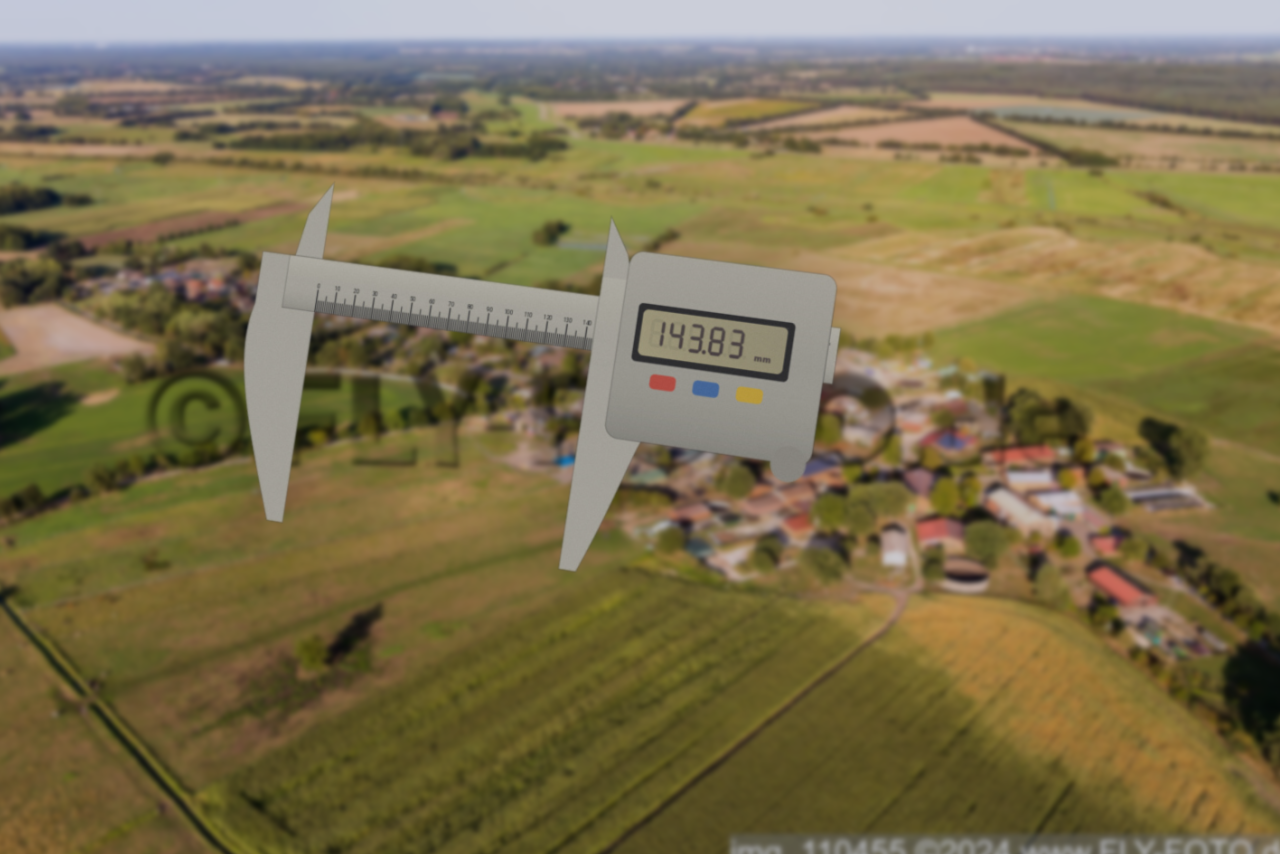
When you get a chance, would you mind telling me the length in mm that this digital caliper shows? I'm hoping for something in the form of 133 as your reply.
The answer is 143.83
